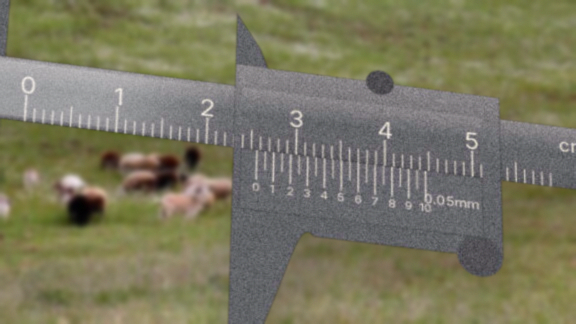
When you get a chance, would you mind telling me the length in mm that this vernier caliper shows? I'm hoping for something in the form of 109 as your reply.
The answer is 25.6
